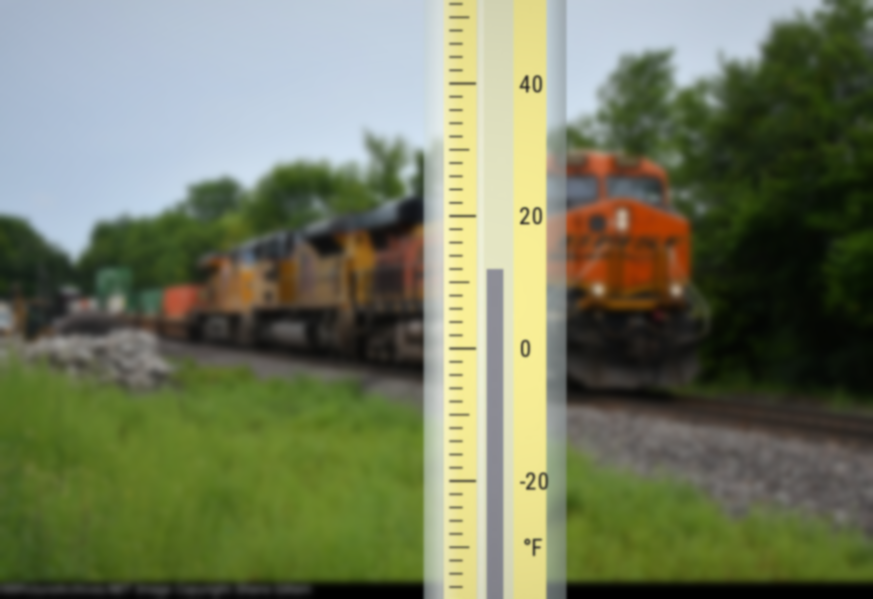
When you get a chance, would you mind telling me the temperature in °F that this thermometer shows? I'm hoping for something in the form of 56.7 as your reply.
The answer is 12
